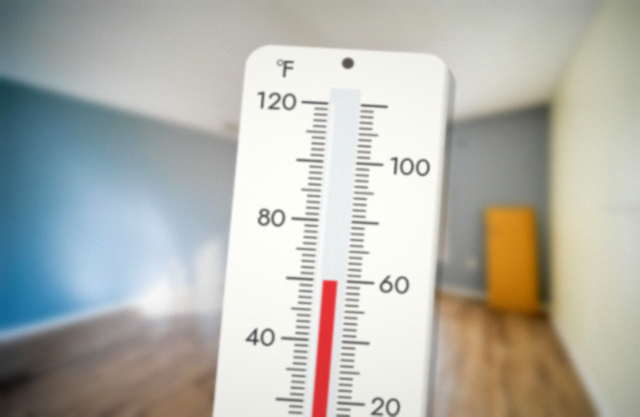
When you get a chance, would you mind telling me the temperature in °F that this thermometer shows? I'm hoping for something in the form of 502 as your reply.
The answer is 60
